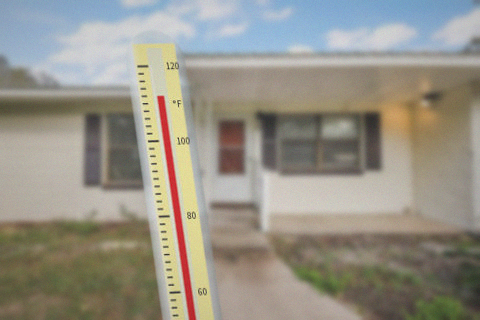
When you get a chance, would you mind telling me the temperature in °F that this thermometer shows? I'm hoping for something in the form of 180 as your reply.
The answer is 112
